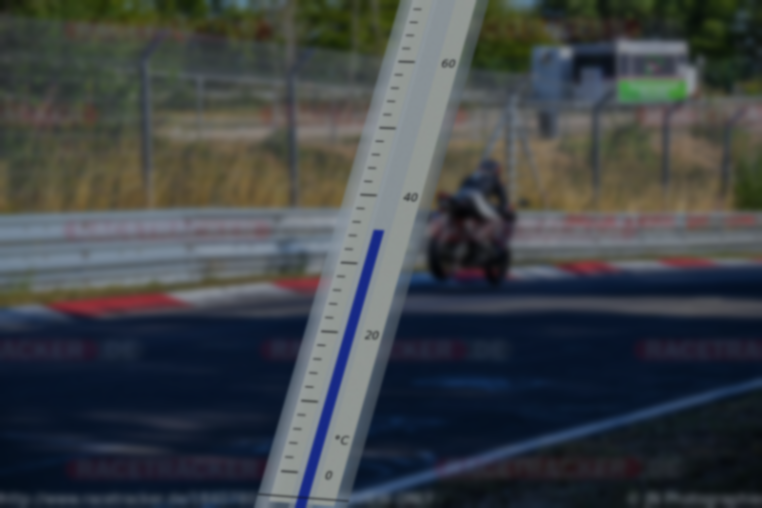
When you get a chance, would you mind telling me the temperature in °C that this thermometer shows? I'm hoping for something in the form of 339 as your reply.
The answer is 35
